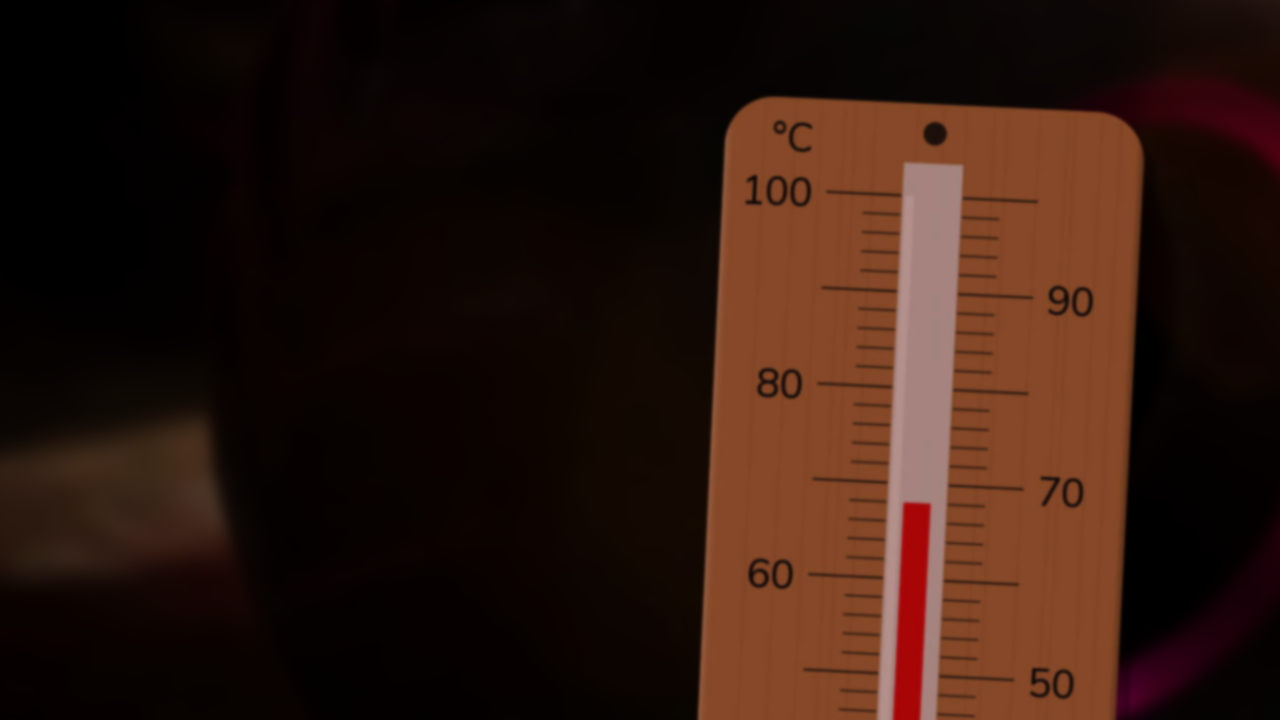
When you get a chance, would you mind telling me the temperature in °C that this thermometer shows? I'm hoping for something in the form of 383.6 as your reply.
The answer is 68
